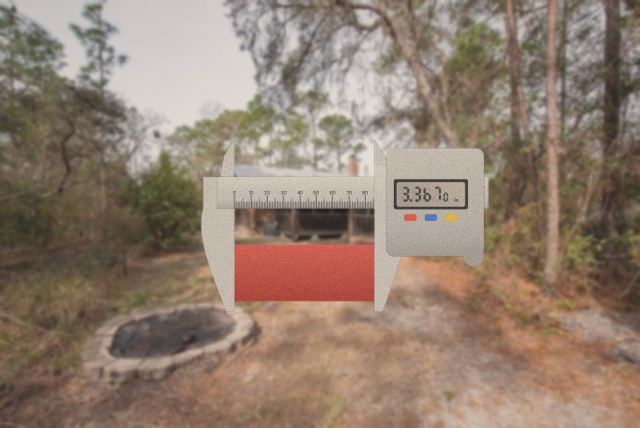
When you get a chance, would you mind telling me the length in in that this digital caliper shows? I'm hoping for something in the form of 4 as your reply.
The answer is 3.3670
